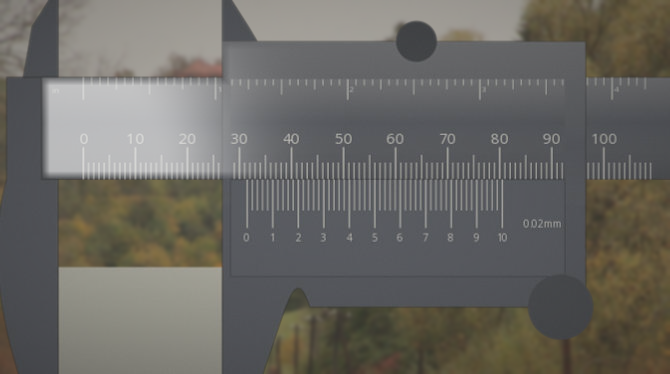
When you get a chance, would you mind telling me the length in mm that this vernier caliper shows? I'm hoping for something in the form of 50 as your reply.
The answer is 31.5
